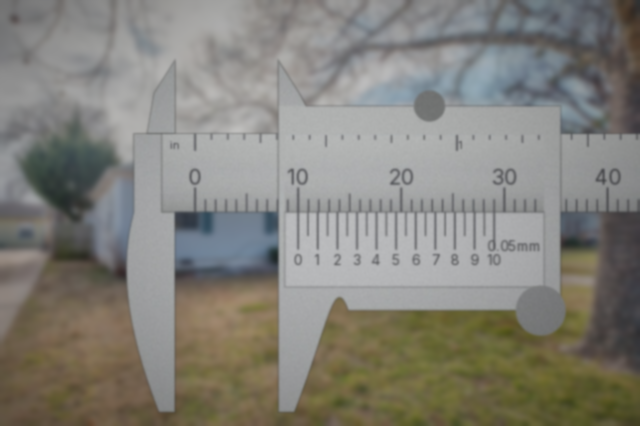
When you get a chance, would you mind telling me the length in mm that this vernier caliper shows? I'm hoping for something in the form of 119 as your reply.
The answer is 10.0
